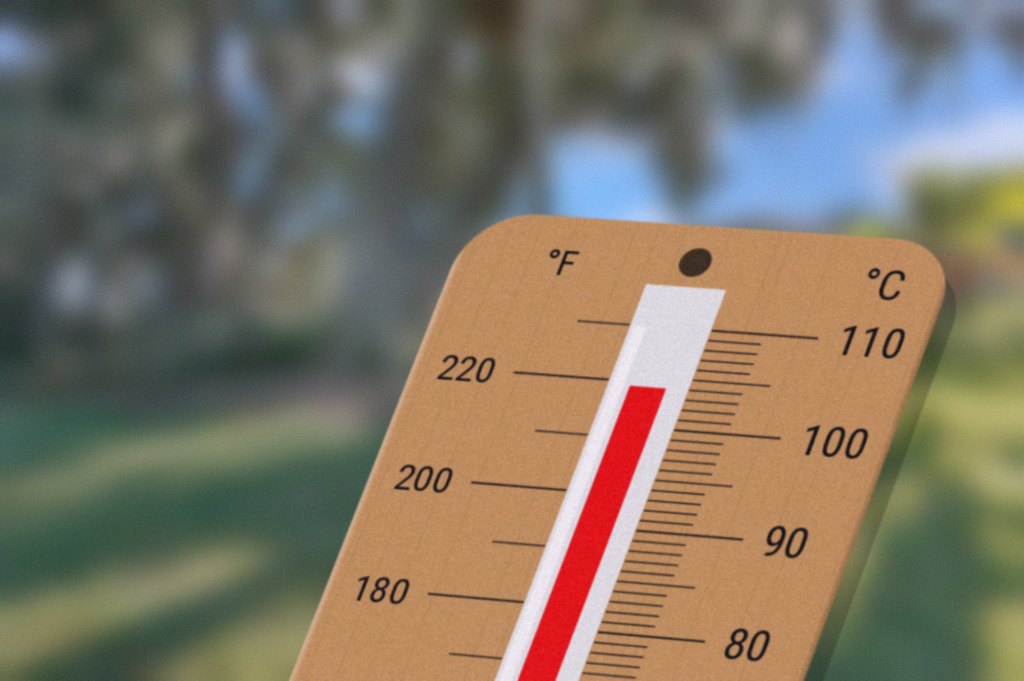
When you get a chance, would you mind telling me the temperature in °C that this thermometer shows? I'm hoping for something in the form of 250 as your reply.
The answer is 104
